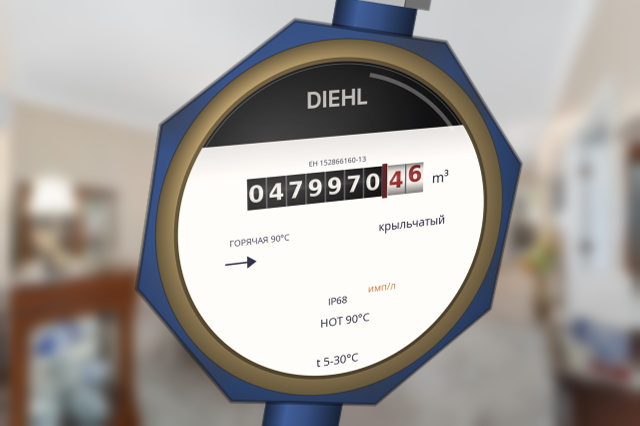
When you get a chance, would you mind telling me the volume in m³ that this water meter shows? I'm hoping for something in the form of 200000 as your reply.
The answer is 479970.46
